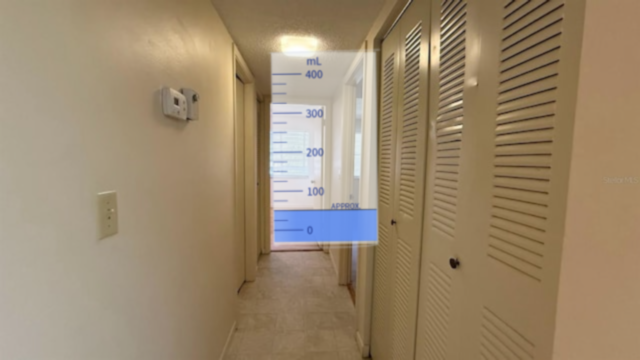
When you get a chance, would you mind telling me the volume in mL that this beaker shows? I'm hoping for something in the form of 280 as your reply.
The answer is 50
